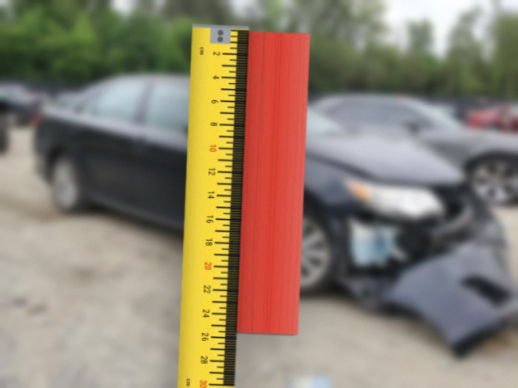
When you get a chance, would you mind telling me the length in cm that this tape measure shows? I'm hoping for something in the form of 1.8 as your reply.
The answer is 25.5
